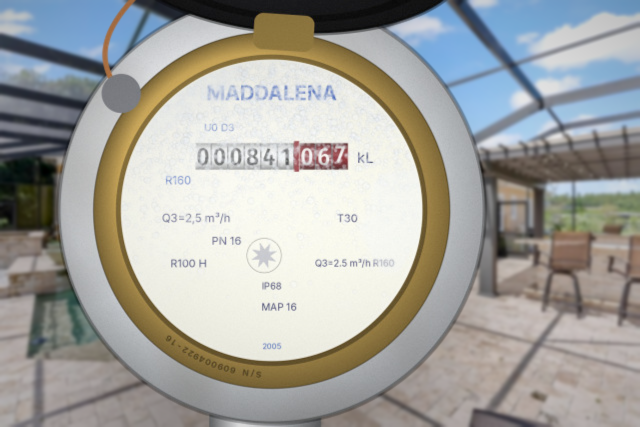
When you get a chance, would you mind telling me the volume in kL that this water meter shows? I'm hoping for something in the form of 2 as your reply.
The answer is 841.067
